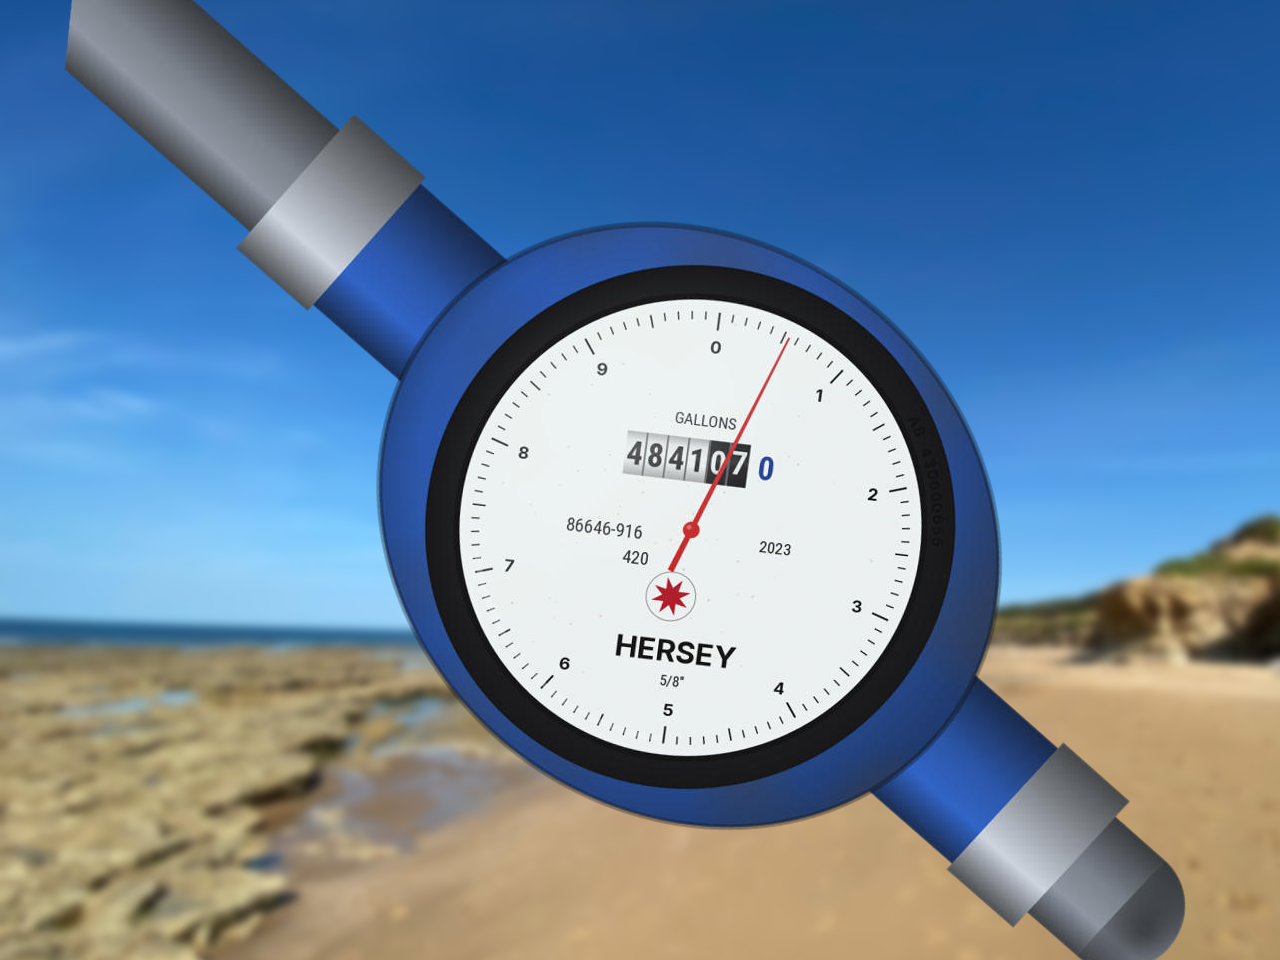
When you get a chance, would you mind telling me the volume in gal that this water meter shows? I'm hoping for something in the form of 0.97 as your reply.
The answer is 4841070.5
